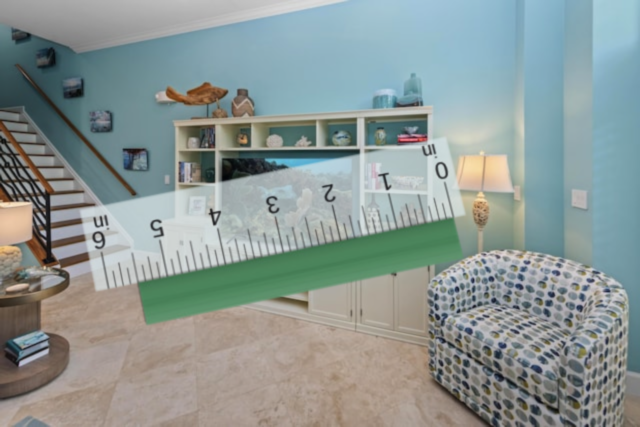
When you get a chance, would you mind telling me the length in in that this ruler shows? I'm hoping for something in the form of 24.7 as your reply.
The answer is 5.5
